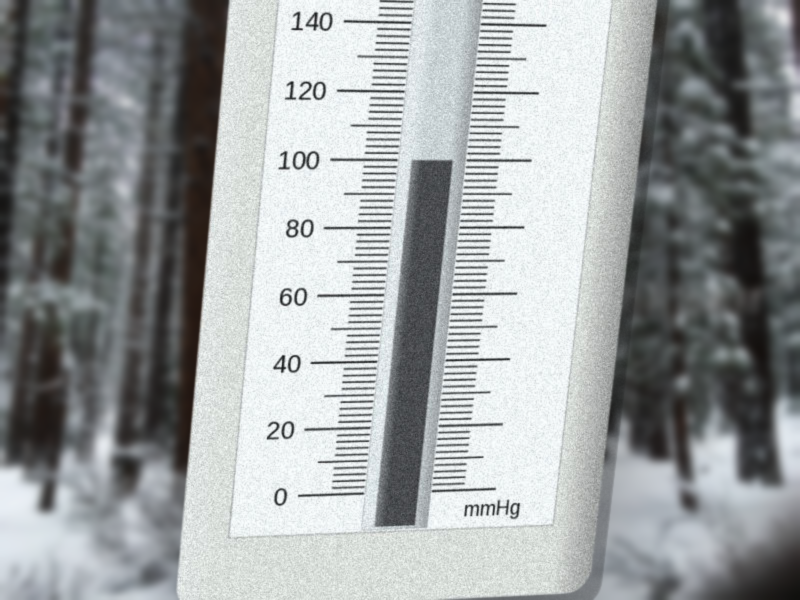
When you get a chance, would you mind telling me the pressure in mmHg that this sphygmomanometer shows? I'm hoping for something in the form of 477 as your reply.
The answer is 100
